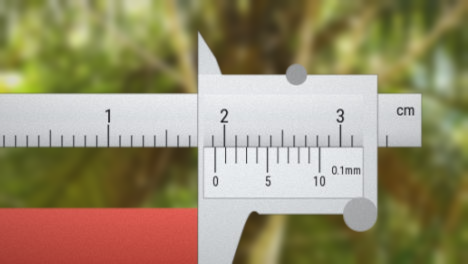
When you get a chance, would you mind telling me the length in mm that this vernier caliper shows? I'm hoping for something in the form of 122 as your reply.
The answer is 19.2
